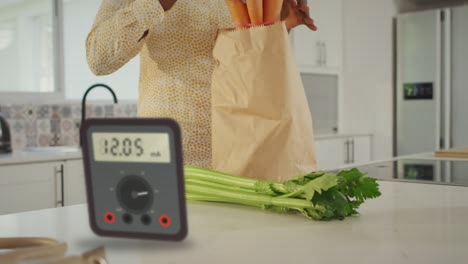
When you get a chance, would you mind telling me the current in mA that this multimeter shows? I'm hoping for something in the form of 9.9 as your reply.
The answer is 12.05
